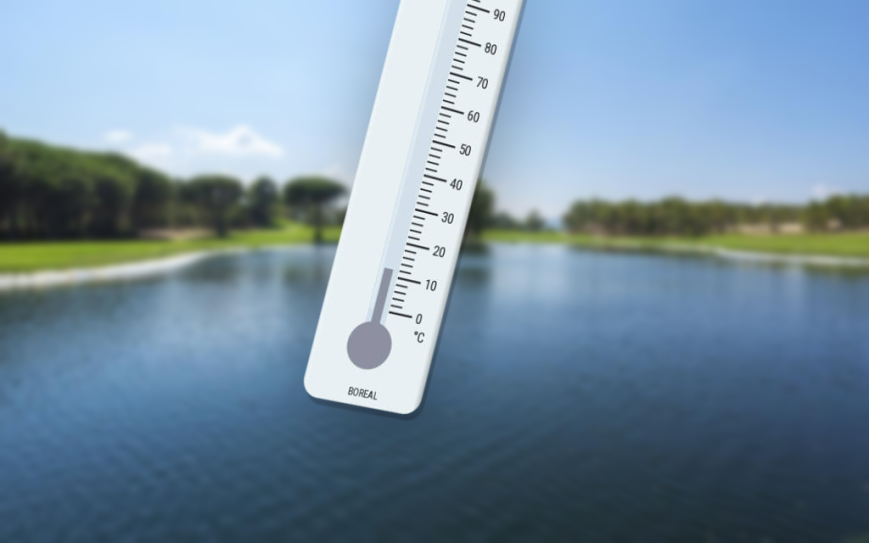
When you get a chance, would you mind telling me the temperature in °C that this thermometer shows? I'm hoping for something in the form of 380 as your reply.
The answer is 12
